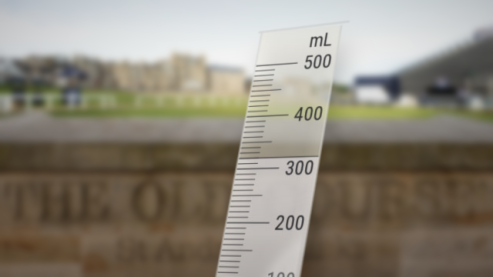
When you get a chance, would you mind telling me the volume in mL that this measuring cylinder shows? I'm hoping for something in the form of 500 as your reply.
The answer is 320
